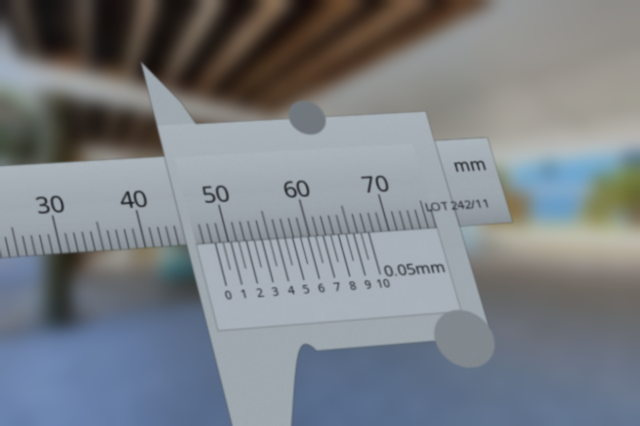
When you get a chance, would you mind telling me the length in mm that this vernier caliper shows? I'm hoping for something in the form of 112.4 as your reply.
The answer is 48.4
